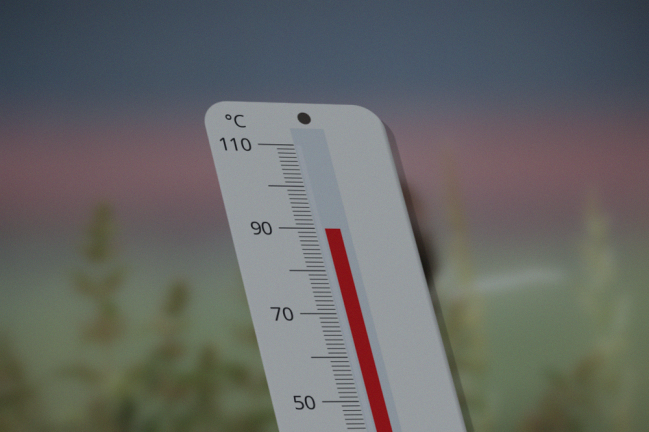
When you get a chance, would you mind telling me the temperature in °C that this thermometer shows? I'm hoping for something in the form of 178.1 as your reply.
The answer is 90
